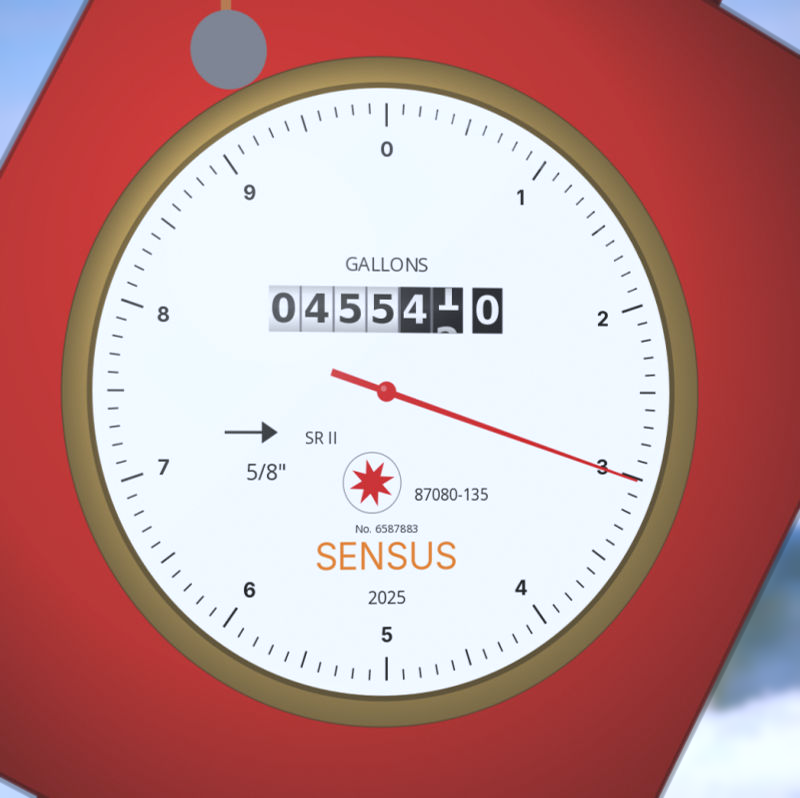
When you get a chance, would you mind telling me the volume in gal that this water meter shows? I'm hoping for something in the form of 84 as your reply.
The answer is 455413.0
